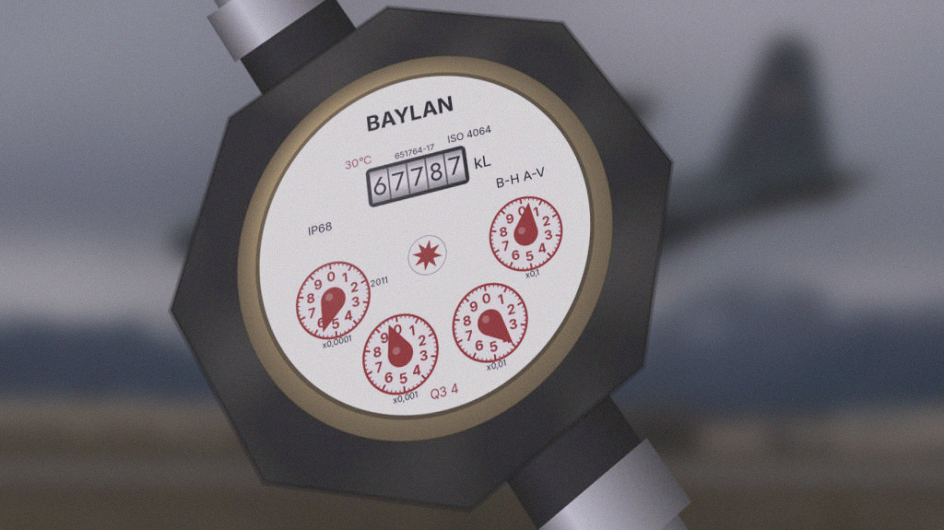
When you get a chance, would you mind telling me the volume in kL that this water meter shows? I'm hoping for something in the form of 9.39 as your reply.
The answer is 67787.0395
